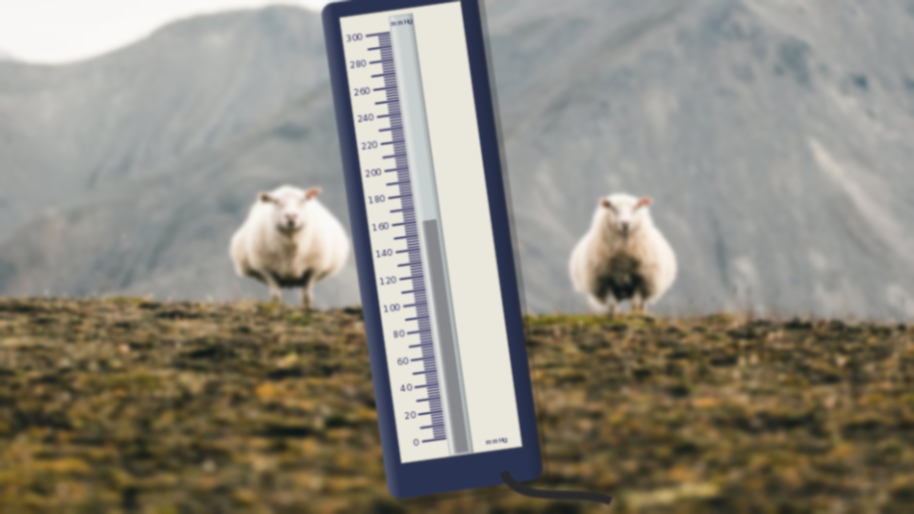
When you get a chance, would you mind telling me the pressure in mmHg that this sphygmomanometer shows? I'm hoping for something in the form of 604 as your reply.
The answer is 160
